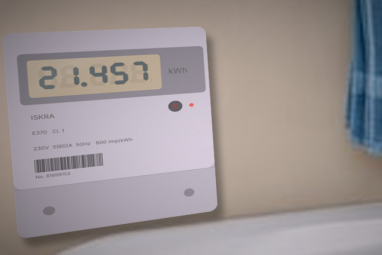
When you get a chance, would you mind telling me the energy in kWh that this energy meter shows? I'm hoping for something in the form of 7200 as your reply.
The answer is 21.457
